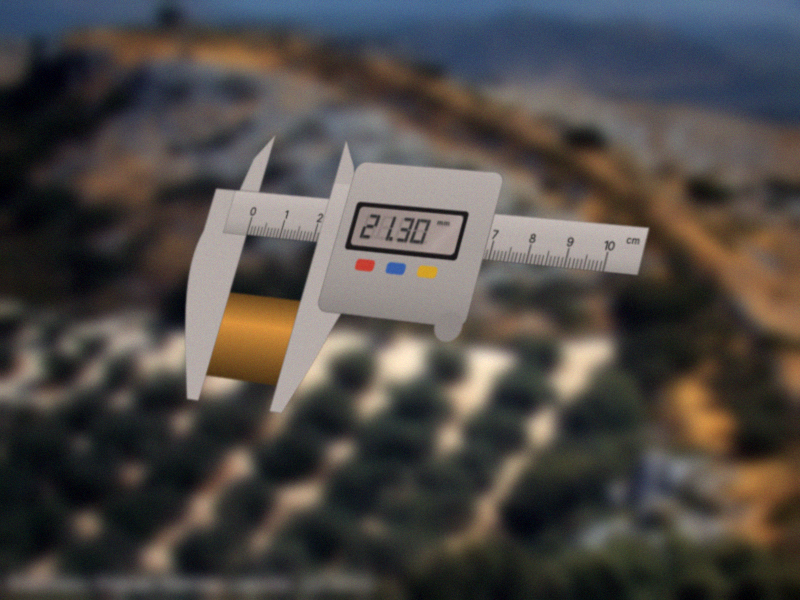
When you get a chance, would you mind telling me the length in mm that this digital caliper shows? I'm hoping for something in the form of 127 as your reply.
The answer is 21.30
